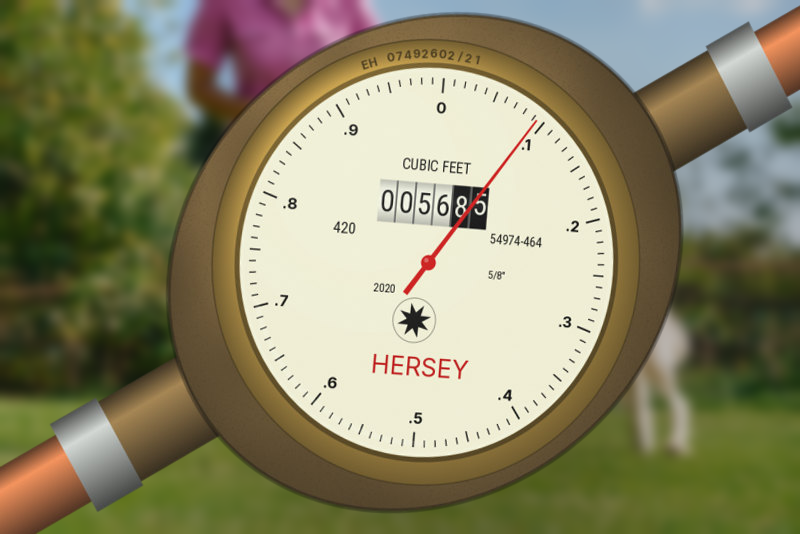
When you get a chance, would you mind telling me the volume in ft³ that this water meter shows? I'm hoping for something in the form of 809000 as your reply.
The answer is 5685.09
